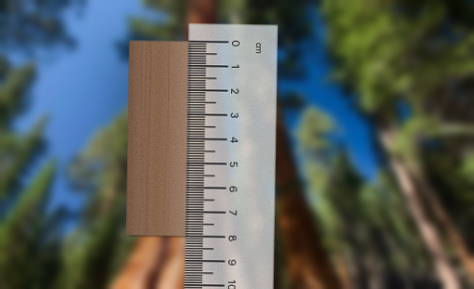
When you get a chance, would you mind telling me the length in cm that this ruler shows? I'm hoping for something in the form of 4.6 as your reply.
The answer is 8
